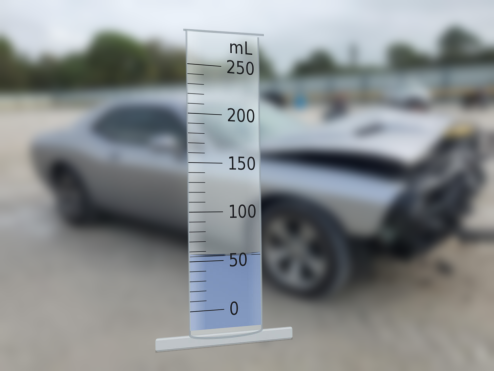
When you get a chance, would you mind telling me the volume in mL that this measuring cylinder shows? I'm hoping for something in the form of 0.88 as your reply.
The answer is 55
